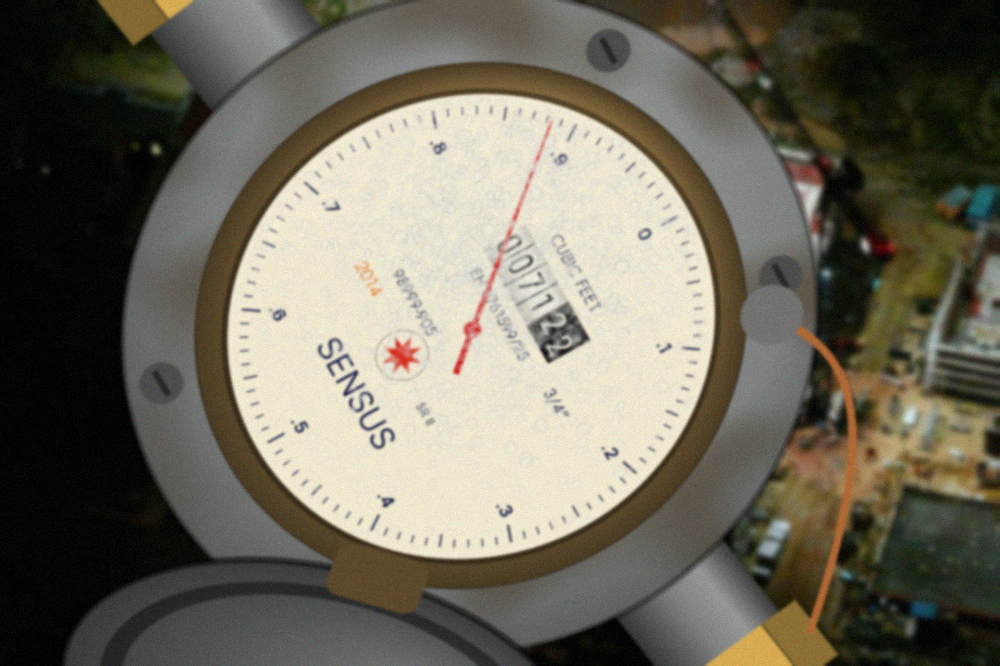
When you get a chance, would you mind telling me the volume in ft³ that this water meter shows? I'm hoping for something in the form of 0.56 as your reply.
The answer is 7121.88
